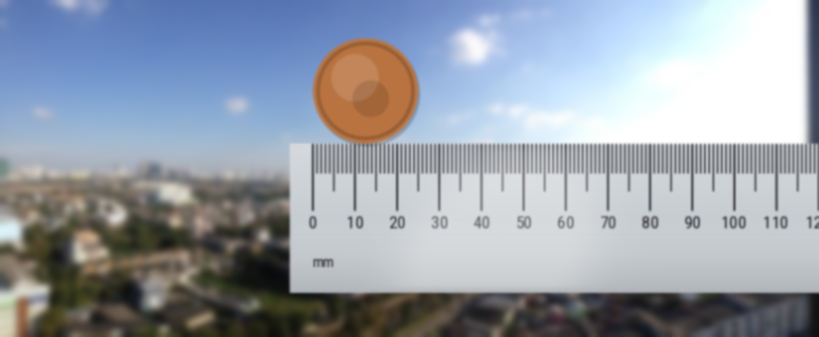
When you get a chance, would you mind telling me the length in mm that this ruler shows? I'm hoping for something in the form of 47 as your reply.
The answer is 25
